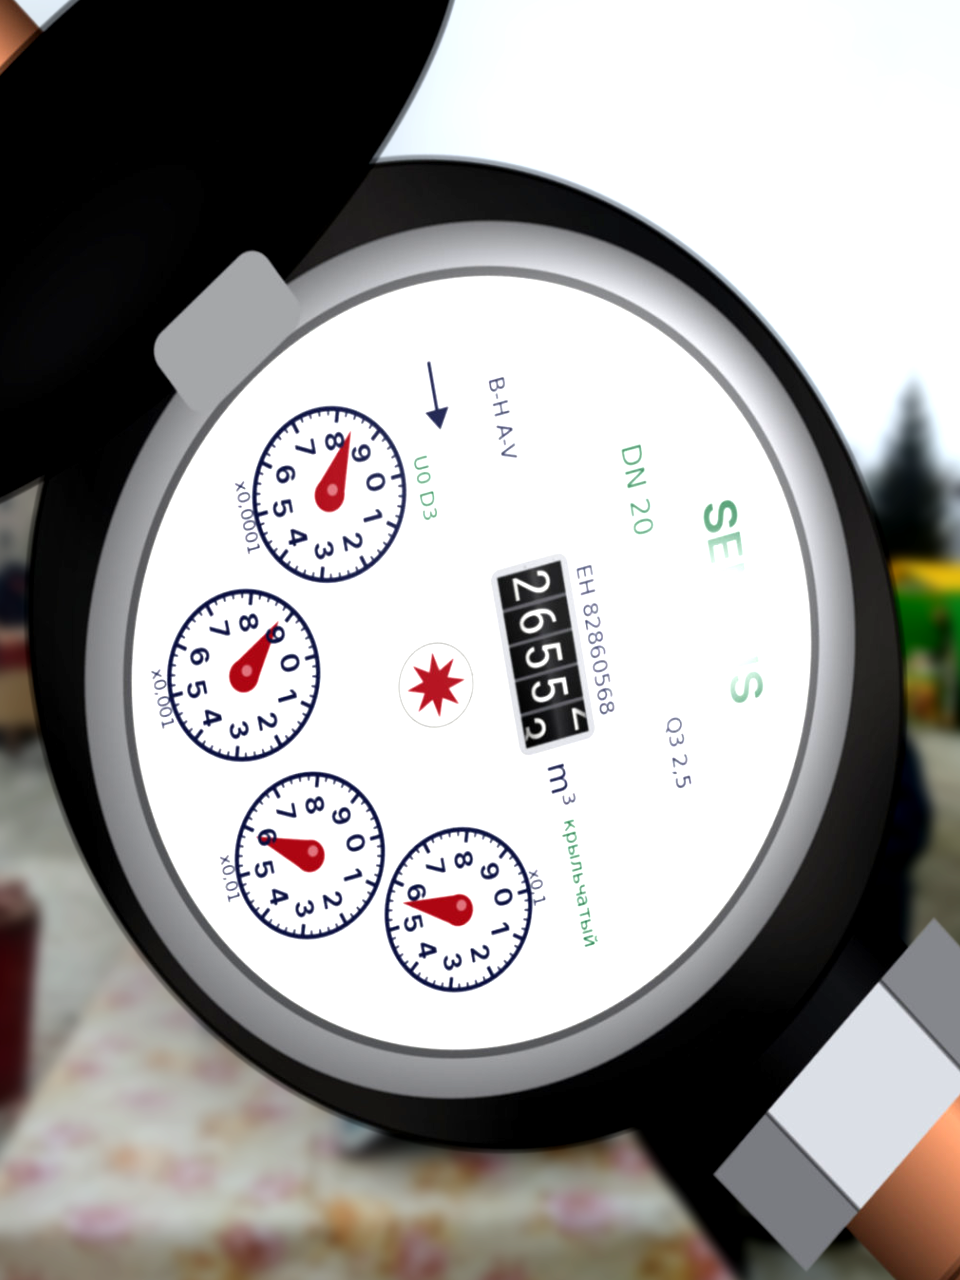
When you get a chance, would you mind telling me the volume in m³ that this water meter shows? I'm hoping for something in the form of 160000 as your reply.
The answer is 26552.5588
